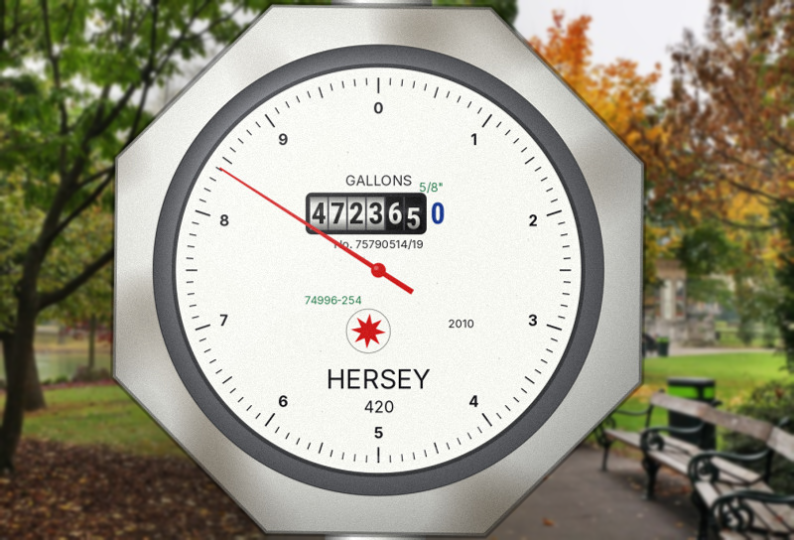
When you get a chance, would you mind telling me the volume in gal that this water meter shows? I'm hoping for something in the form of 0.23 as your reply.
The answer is 4723648.4
